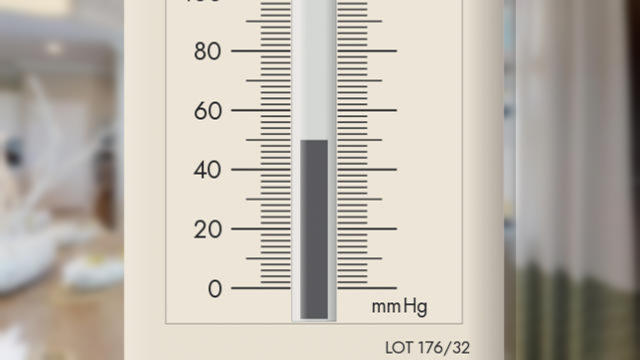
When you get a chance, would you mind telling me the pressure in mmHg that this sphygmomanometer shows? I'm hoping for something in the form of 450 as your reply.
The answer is 50
